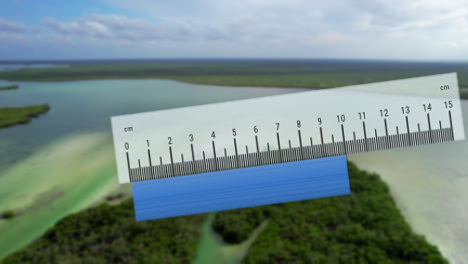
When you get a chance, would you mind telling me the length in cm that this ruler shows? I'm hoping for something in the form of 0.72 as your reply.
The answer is 10
